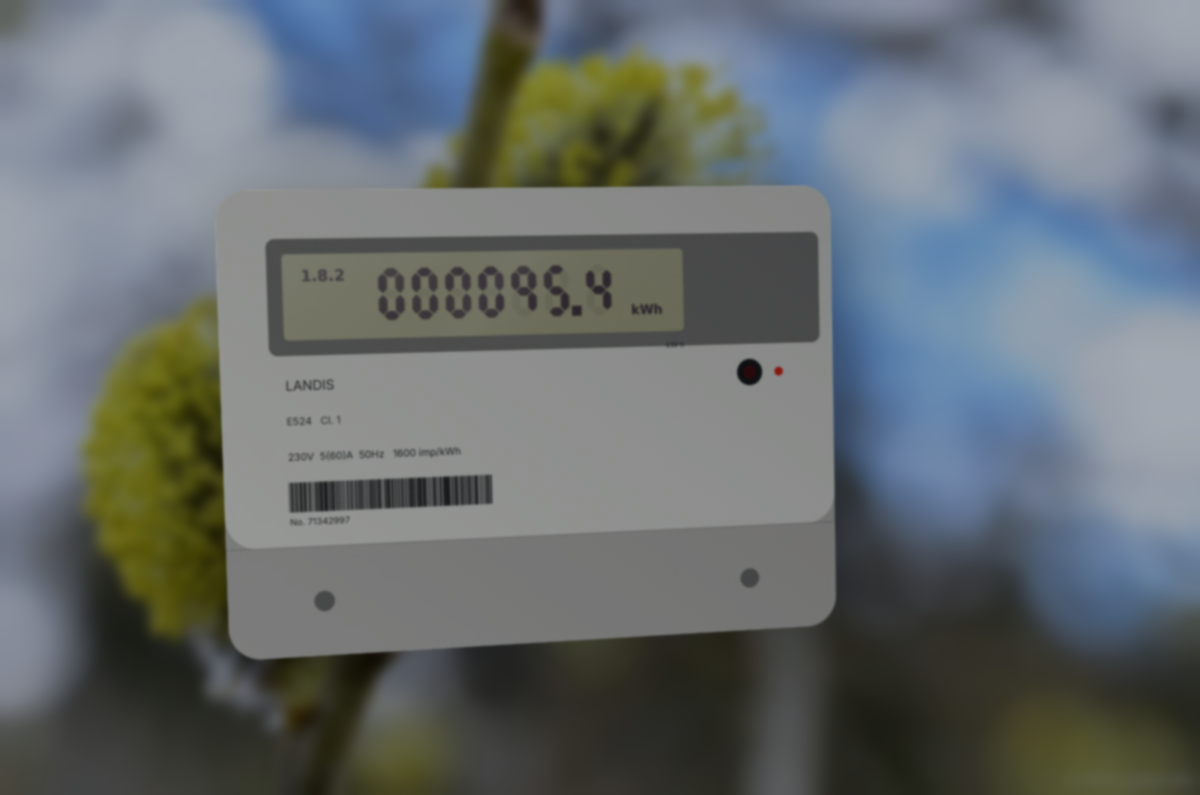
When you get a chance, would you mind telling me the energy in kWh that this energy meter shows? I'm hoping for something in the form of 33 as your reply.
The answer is 95.4
